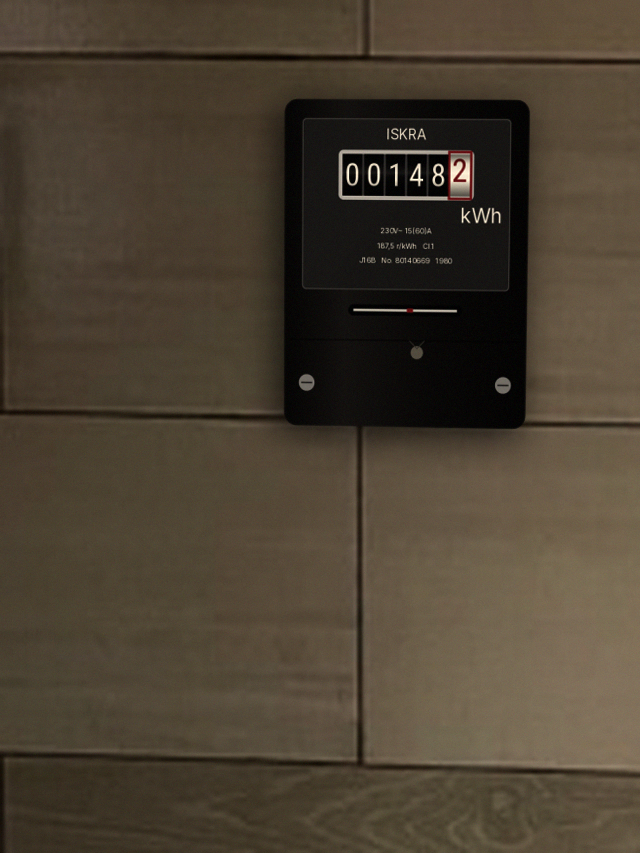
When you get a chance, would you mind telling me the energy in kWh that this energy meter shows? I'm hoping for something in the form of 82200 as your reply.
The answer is 148.2
